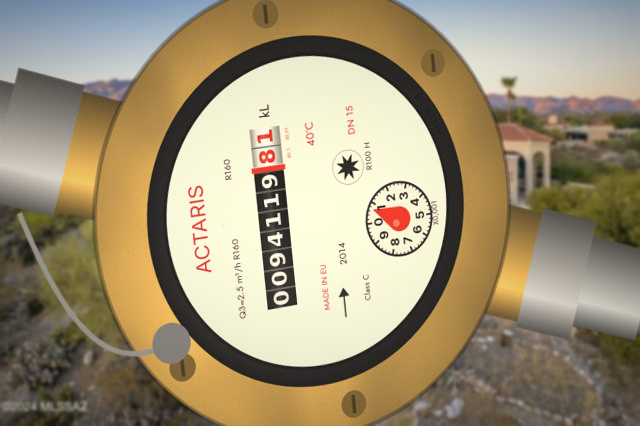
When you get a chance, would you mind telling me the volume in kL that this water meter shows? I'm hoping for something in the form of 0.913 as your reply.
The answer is 94119.810
